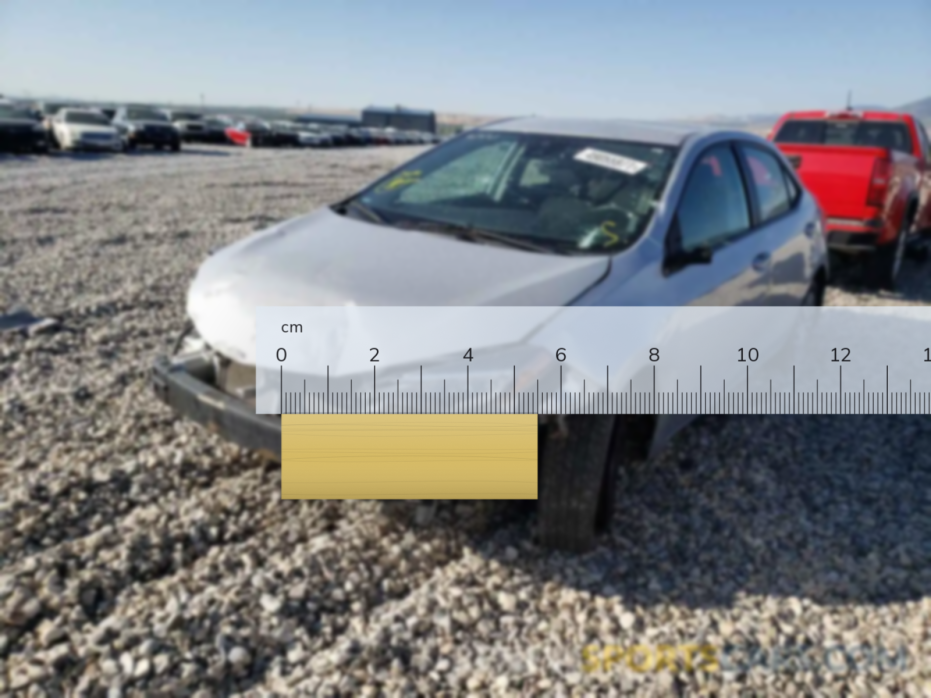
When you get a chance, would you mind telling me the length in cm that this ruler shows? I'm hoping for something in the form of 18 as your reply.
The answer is 5.5
